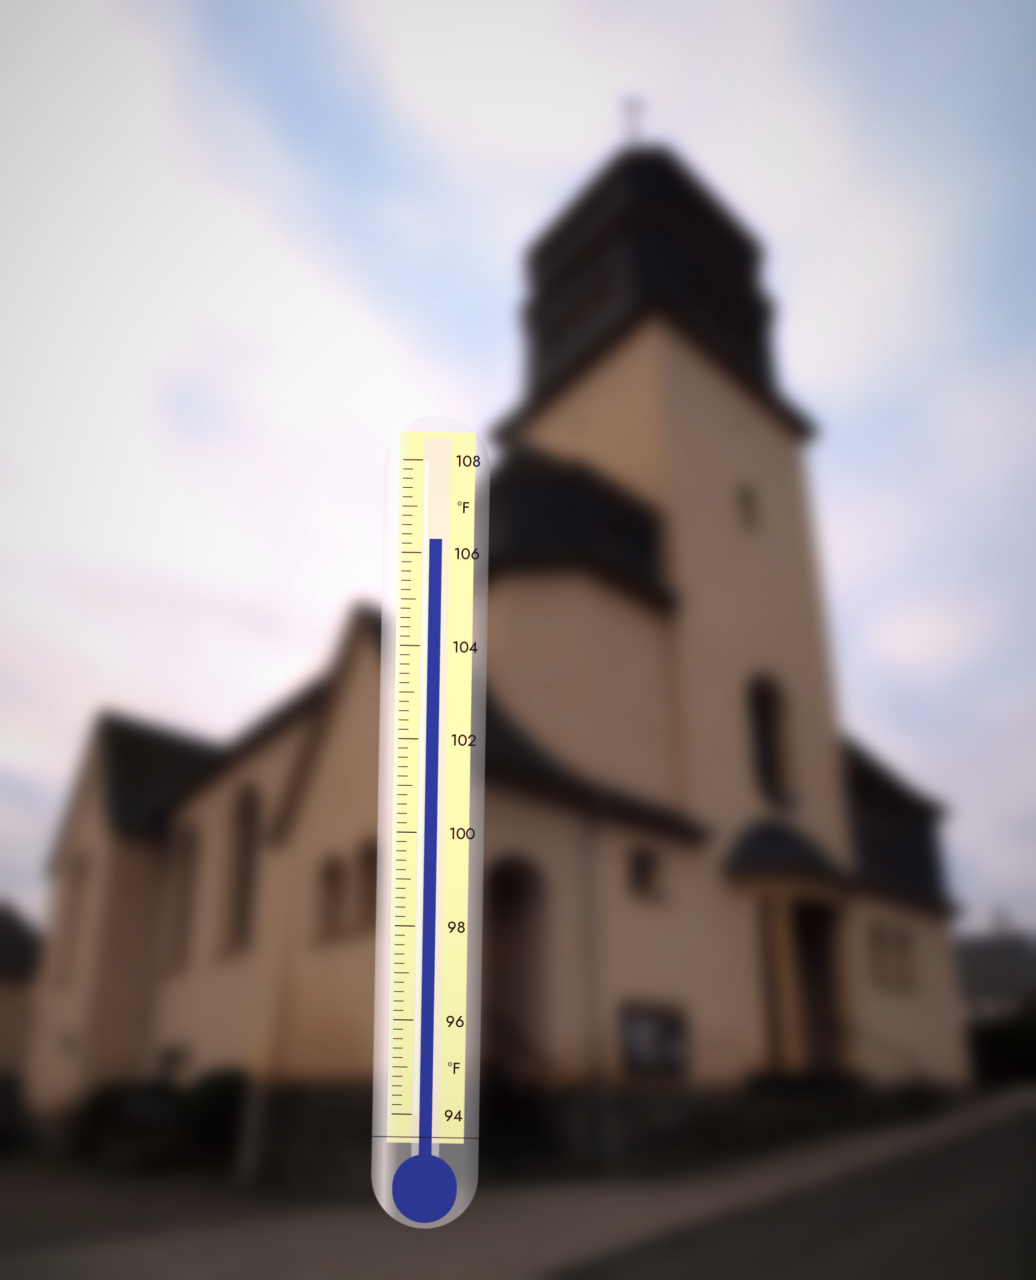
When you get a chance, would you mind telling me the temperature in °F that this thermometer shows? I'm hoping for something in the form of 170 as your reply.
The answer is 106.3
